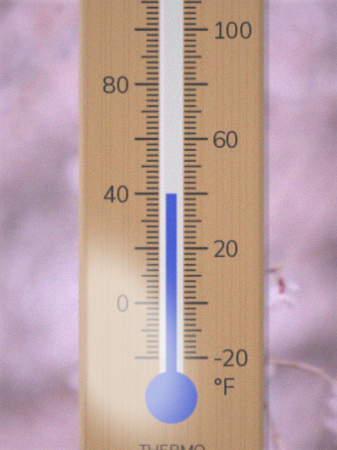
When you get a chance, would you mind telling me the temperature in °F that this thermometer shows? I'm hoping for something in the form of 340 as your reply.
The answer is 40
